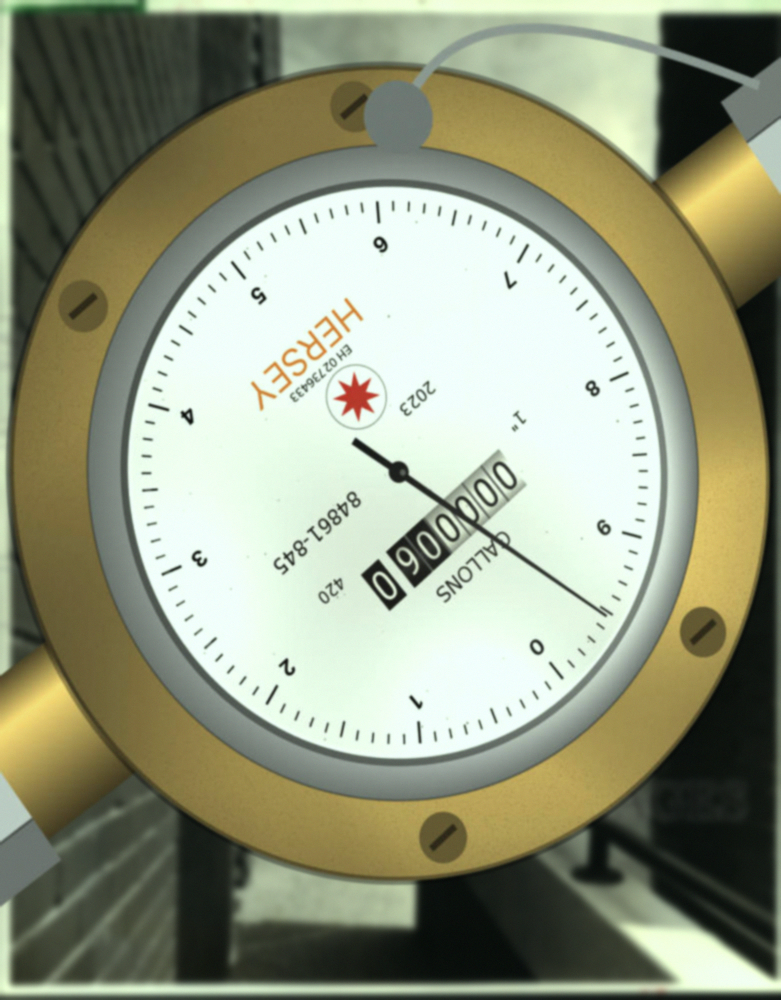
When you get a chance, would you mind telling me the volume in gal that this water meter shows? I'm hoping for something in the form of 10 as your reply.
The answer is 59.5
